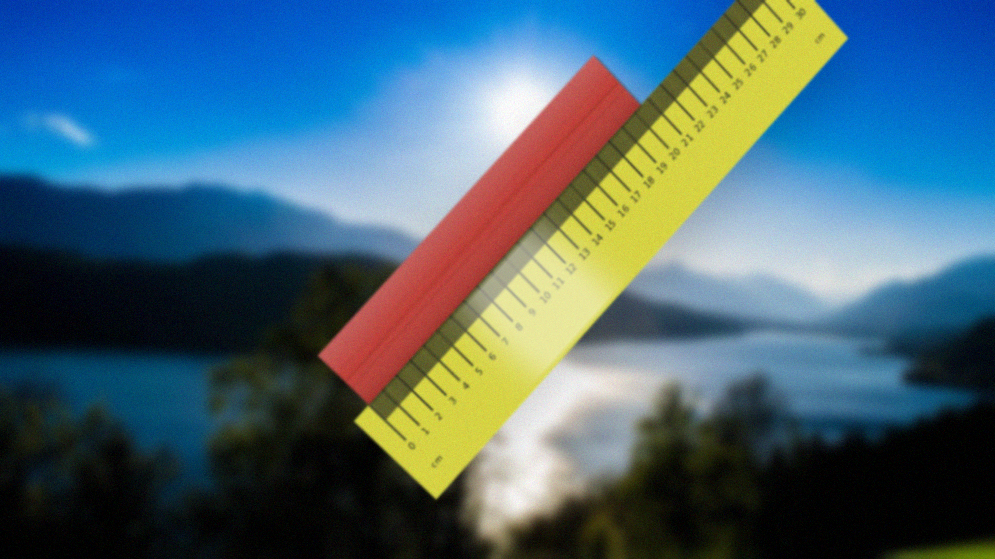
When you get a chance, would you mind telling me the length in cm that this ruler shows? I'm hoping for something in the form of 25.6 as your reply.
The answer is 20.5
